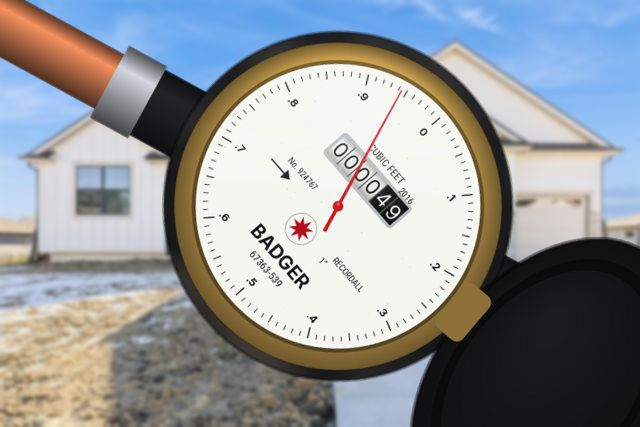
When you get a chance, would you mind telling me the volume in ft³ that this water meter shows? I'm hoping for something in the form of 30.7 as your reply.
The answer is 48.94
